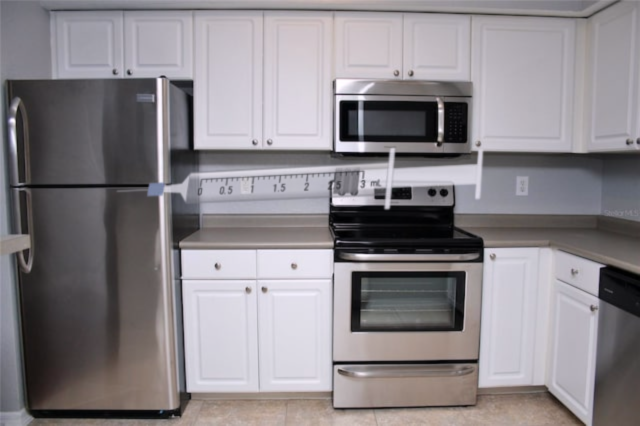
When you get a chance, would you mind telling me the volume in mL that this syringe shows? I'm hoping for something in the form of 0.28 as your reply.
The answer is 2.5
